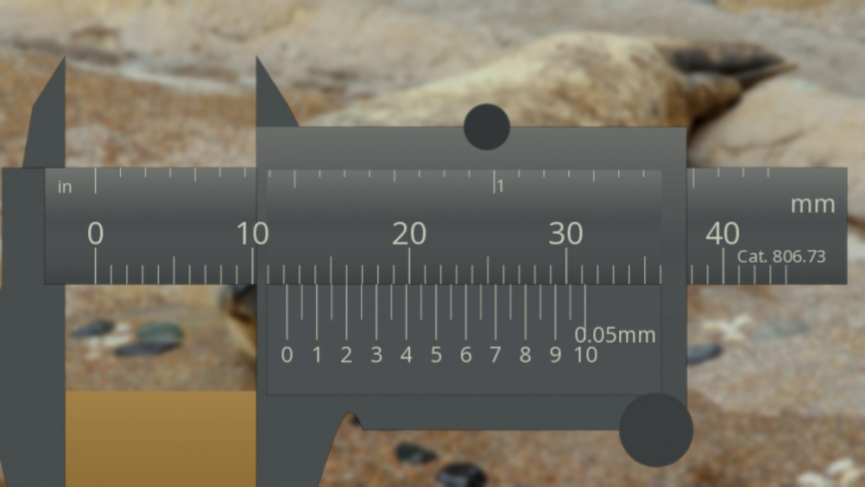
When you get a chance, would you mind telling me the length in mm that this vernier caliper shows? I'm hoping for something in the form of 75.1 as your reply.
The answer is 12.2
